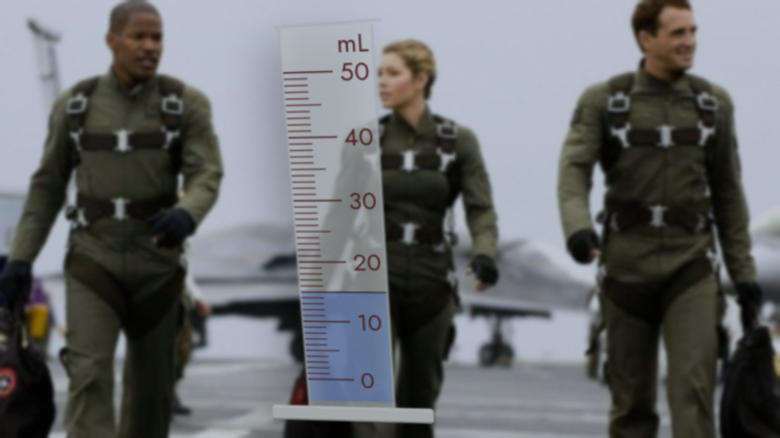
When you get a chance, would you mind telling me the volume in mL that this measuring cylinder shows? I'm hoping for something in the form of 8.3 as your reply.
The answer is 15
